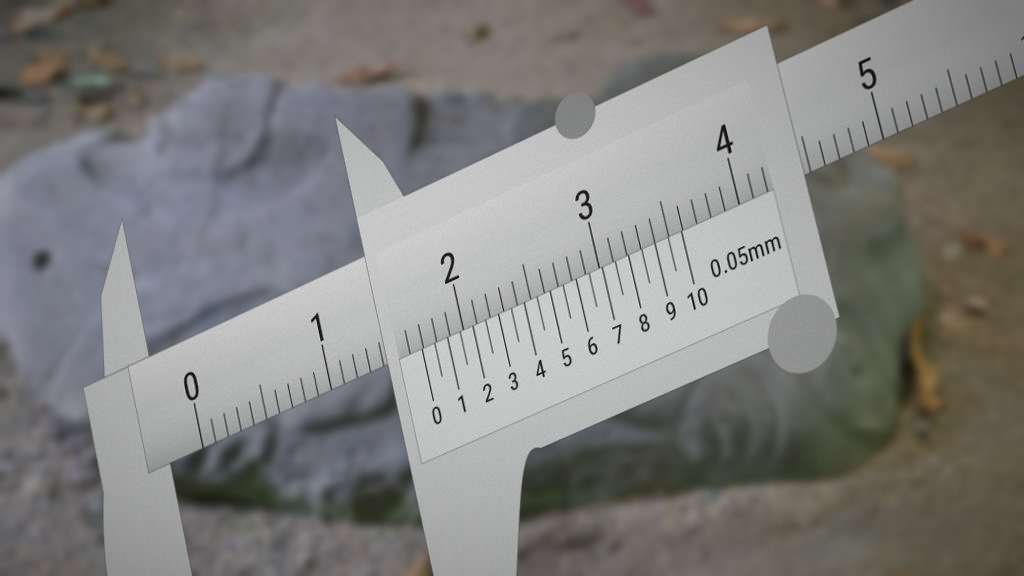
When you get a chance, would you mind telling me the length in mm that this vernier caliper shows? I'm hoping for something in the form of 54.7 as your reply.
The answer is 16.9
